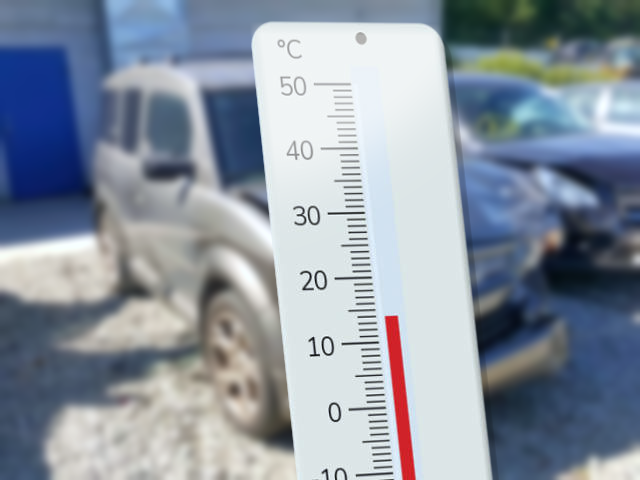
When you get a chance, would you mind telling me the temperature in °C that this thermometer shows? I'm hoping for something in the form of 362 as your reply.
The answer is 14
